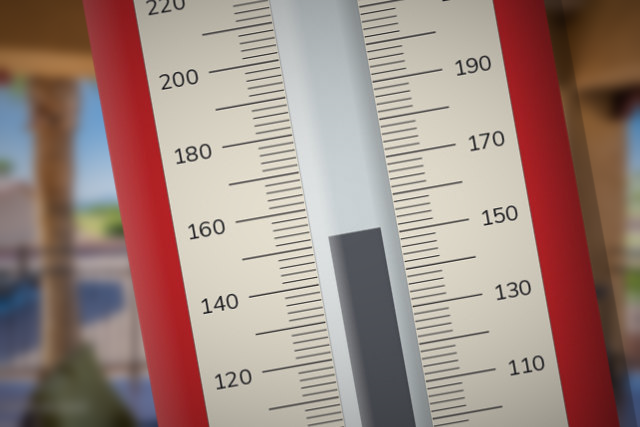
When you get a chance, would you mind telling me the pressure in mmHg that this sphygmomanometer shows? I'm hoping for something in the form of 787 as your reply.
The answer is 152
